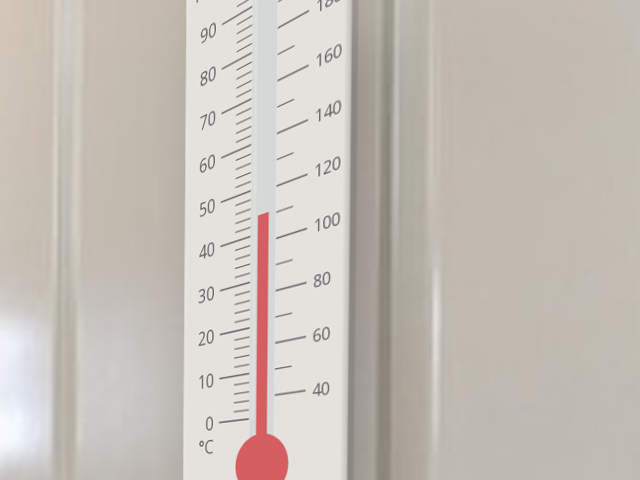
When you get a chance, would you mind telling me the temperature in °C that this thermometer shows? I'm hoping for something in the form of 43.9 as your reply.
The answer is 44
